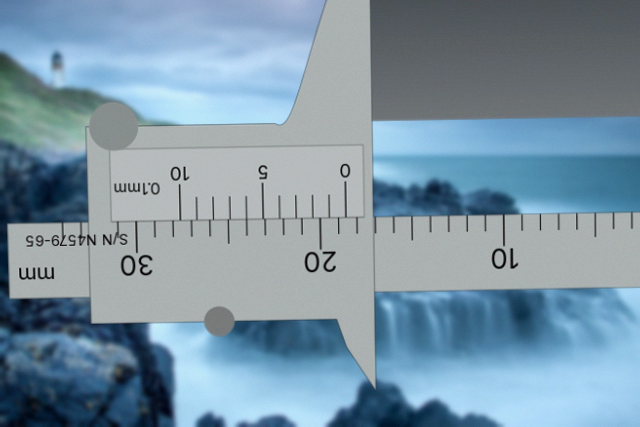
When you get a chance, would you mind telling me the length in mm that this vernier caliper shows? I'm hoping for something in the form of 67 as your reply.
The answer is 18.6
